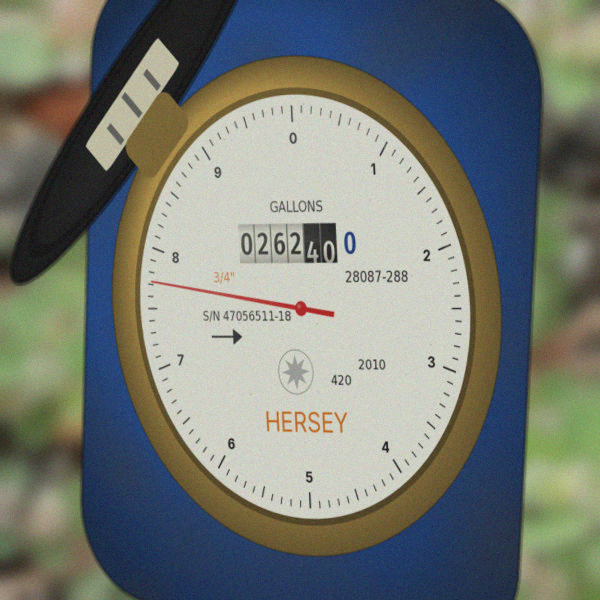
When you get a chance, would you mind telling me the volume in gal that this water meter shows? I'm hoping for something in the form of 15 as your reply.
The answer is 262397.7
